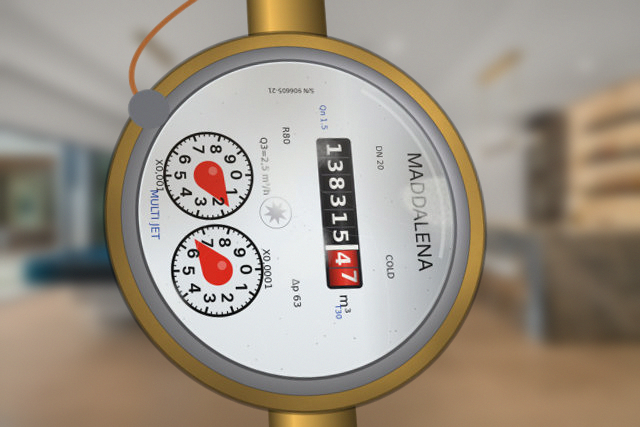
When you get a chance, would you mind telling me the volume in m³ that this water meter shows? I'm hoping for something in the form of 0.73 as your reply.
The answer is 138315.4716
